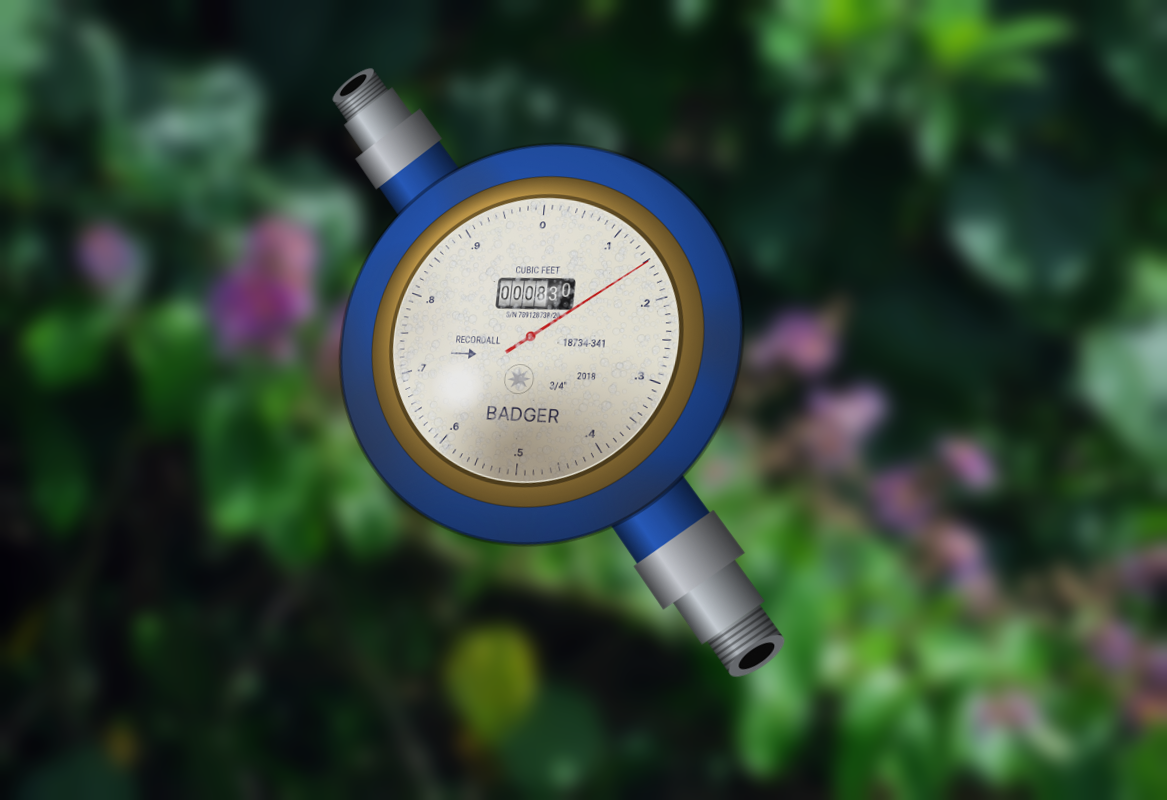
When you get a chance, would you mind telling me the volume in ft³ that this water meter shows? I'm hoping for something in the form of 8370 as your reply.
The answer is 830.15
